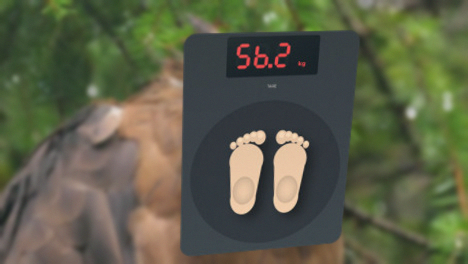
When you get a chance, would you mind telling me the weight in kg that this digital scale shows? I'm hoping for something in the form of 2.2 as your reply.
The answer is 56.2
